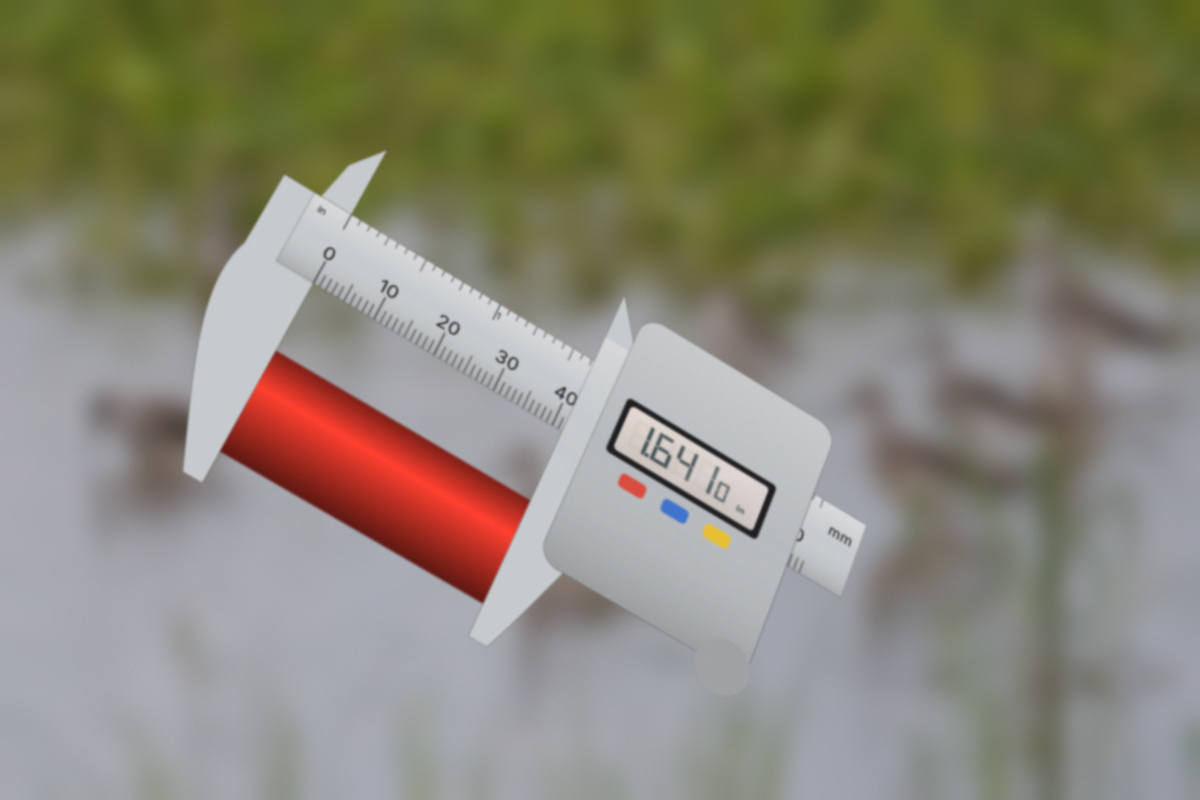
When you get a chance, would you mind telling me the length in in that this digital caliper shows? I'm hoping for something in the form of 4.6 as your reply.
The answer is 1.6410
